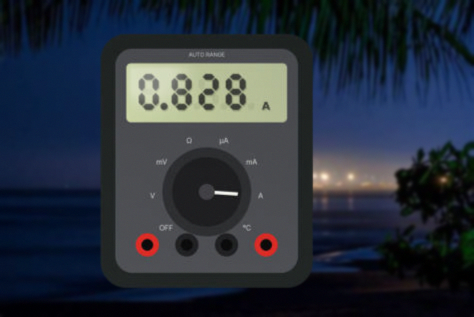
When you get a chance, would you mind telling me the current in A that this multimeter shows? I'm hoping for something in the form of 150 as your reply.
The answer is 0.828
